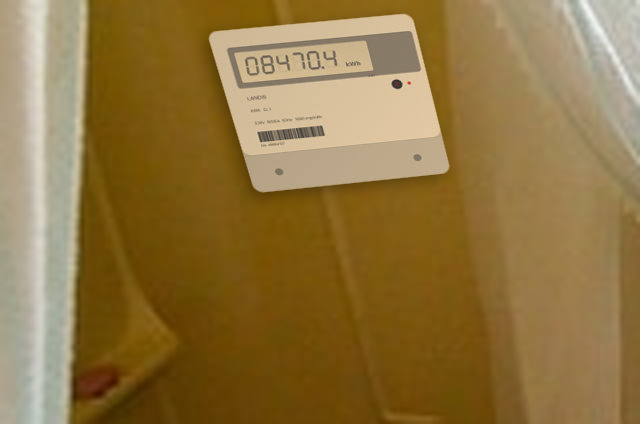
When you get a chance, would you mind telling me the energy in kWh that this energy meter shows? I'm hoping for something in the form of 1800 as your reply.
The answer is 8470.4
